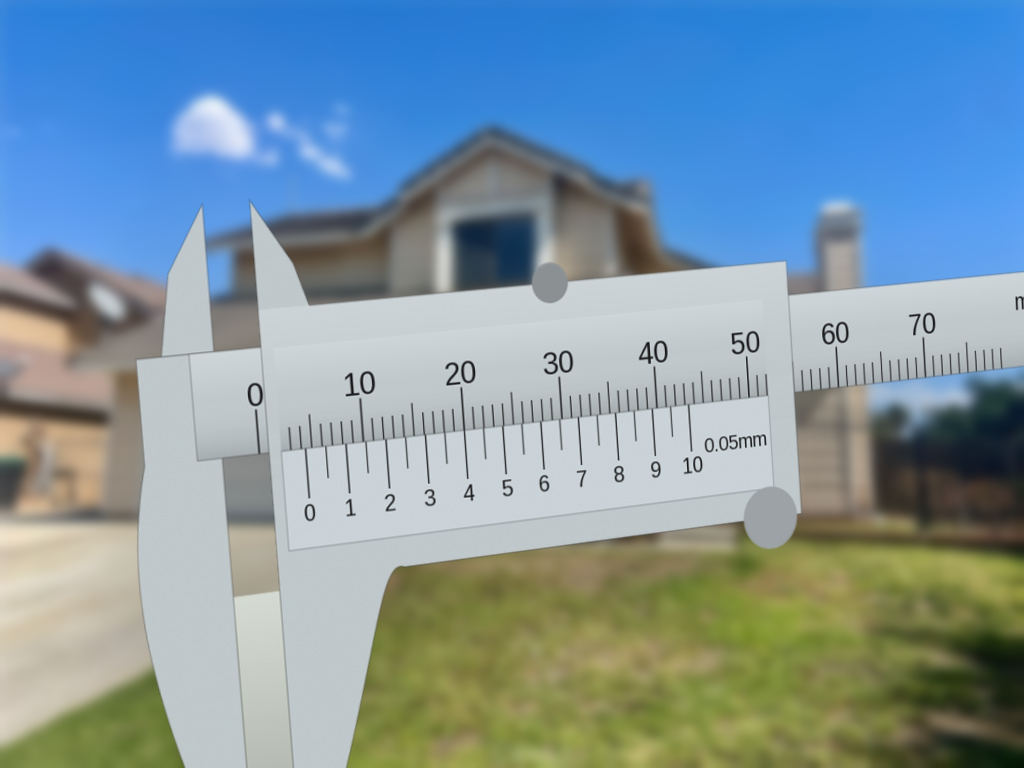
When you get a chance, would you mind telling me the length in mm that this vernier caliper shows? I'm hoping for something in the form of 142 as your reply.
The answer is 4.4
